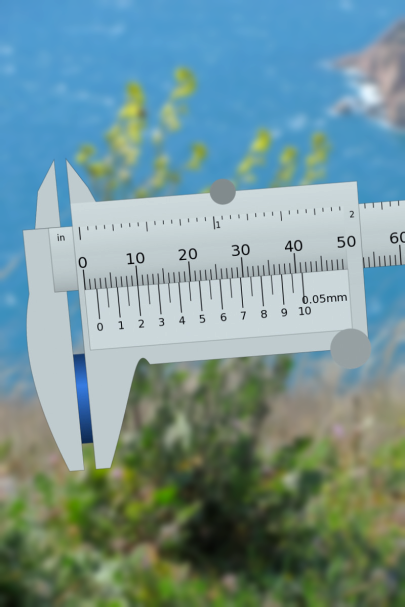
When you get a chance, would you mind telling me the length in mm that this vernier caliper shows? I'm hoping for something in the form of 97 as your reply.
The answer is 2.2
